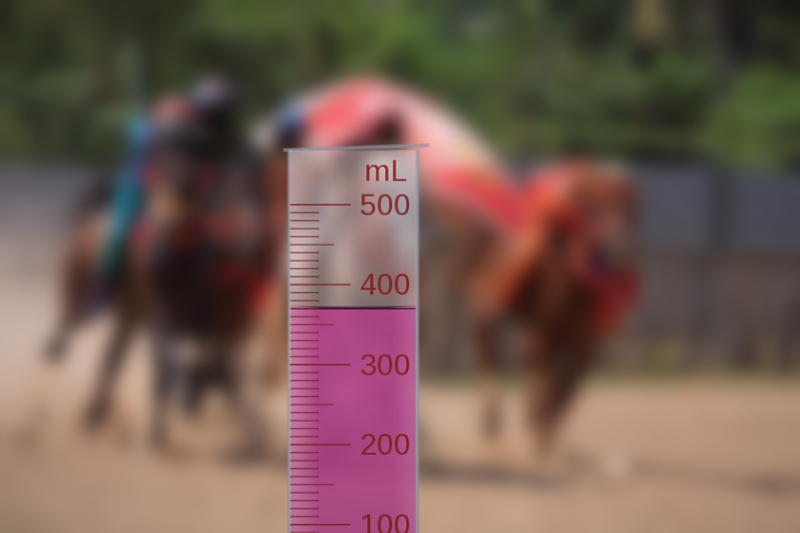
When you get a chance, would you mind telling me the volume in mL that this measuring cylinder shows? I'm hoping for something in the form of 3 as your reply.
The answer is 370
